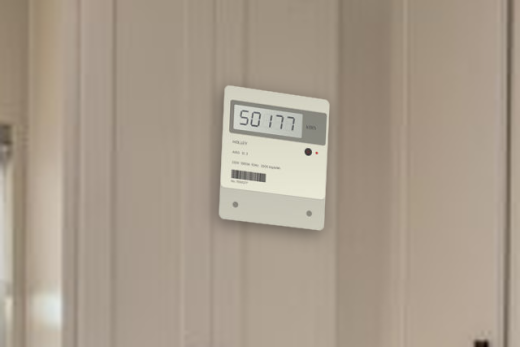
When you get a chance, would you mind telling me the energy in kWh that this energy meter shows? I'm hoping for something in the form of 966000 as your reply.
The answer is 50177
